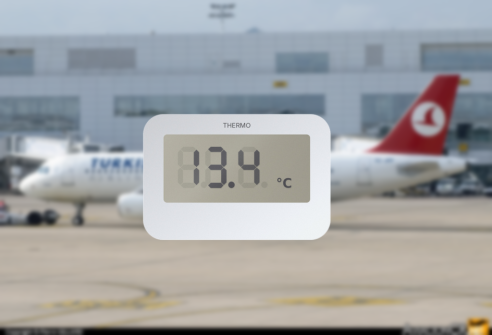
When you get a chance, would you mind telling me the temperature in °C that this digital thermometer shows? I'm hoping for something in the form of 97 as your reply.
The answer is 13.4
